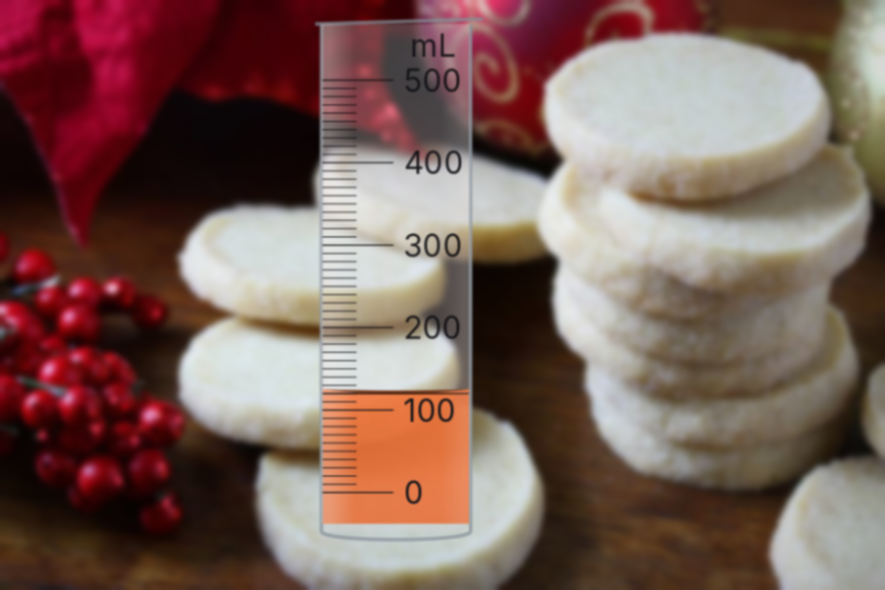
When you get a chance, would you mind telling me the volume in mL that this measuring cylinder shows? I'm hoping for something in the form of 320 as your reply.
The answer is 120
